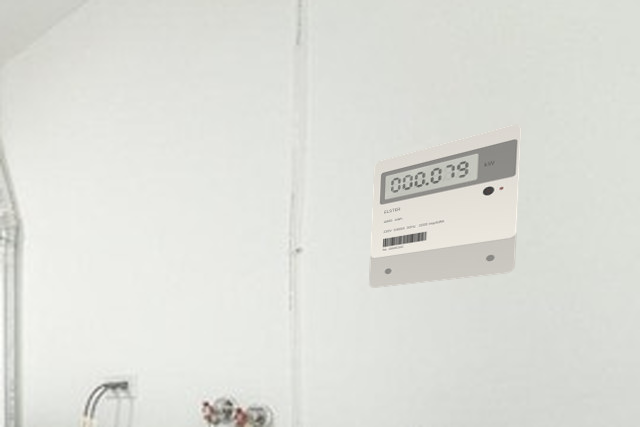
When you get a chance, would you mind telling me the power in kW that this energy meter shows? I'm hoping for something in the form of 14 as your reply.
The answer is 0.079
